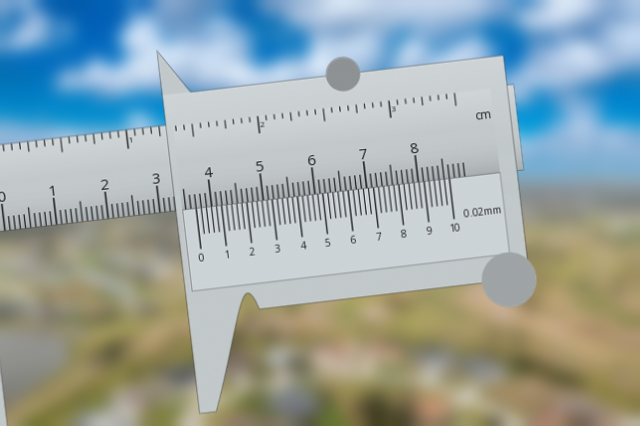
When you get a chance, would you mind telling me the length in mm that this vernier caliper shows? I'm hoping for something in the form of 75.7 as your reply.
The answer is 37.0
